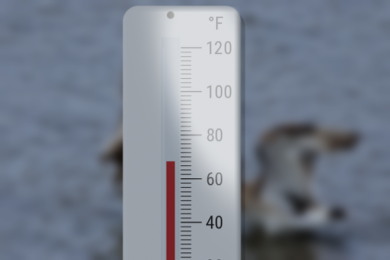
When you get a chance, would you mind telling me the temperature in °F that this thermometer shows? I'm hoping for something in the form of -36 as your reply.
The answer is 68
